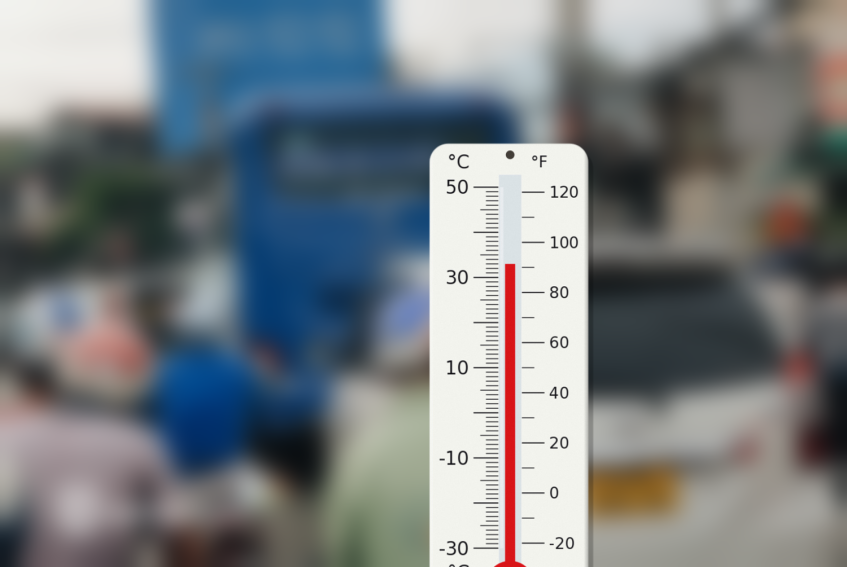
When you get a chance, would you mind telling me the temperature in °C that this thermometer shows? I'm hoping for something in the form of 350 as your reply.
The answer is 33
